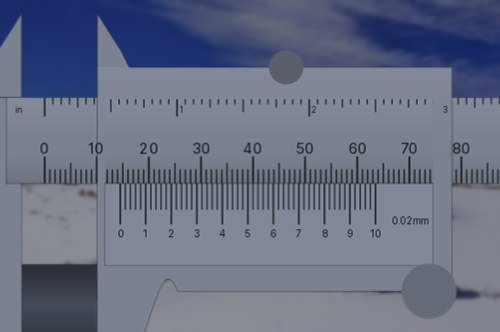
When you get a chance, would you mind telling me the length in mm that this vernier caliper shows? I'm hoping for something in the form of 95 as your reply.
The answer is 14.5
